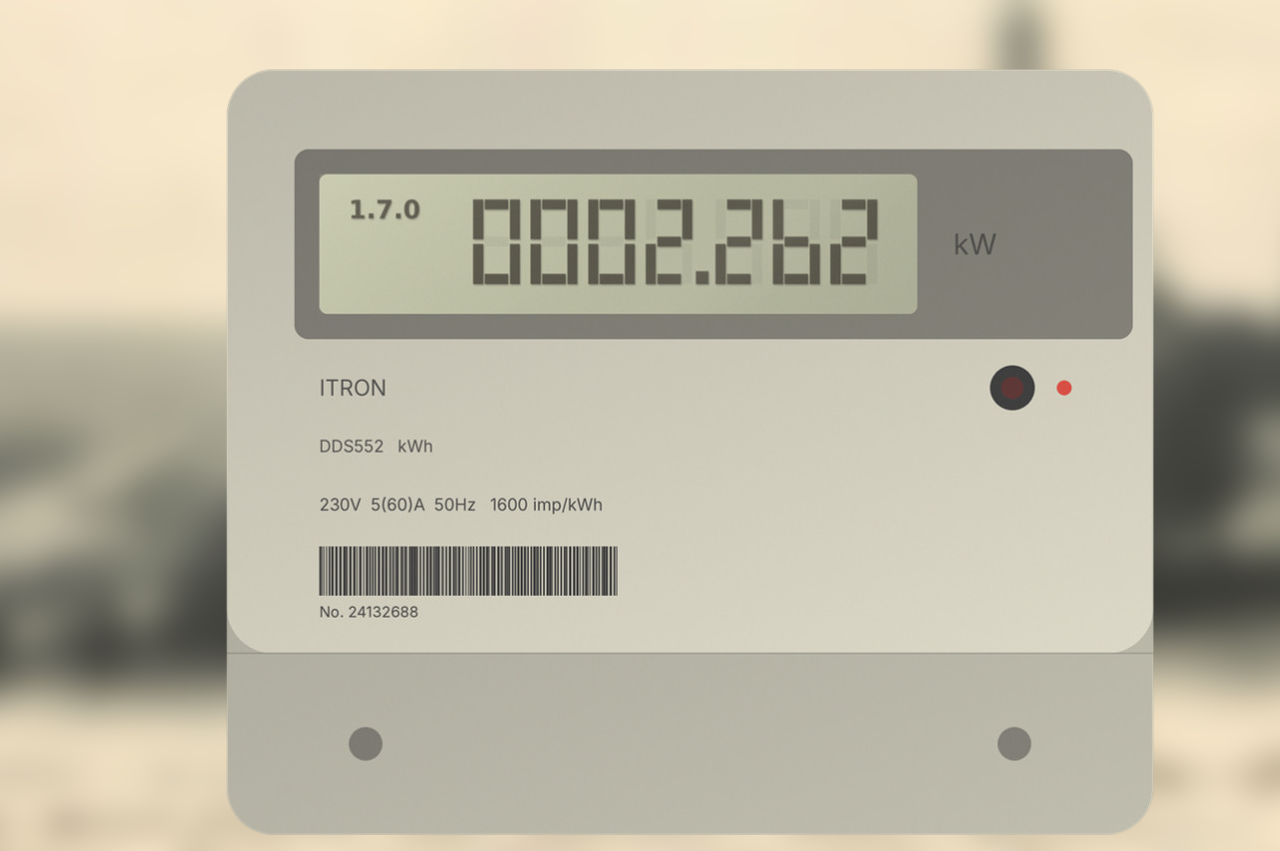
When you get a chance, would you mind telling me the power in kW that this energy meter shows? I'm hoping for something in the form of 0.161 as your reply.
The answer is 2.262
